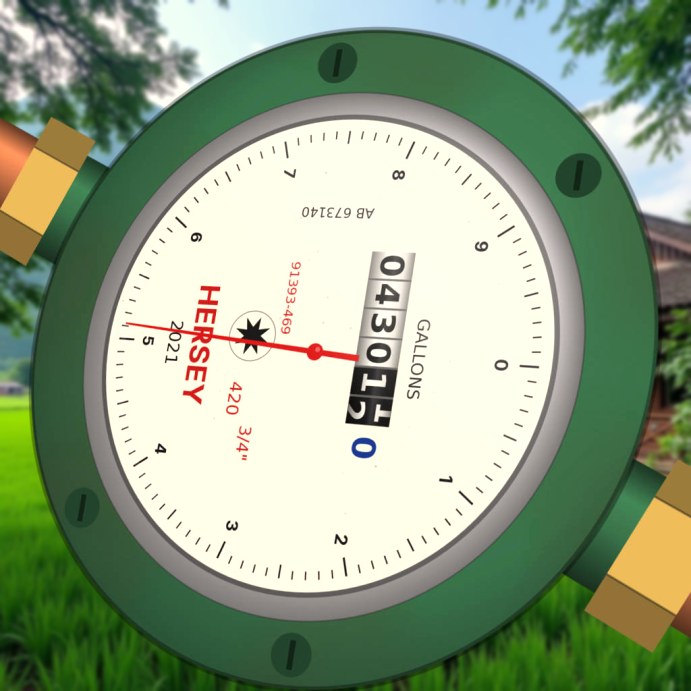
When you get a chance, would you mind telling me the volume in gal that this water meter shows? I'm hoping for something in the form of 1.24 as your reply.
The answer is 430115.1
